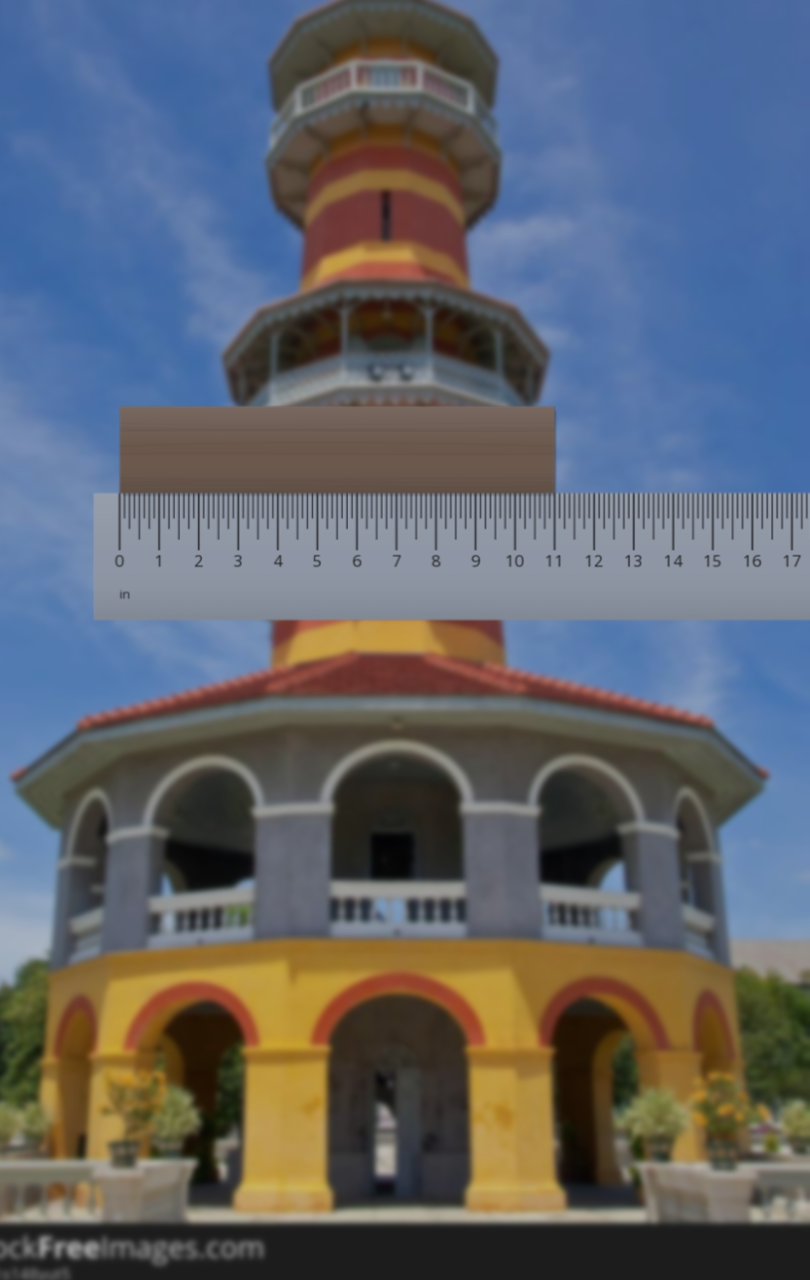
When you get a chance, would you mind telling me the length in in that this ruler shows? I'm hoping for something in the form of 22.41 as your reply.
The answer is 11
